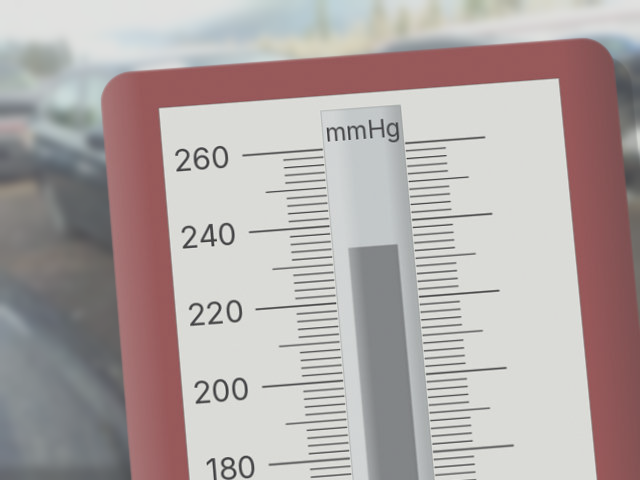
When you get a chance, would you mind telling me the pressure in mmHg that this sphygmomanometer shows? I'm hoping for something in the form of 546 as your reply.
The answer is 234
